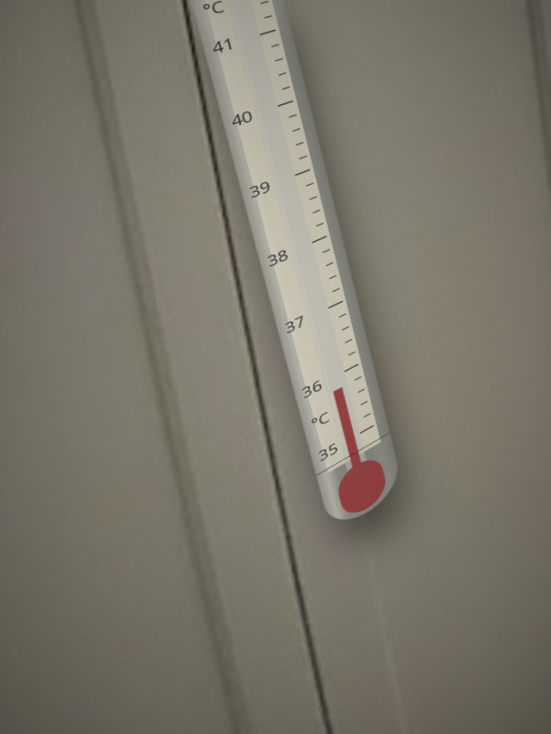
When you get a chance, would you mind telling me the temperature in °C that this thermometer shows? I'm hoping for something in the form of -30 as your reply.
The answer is 35.8
